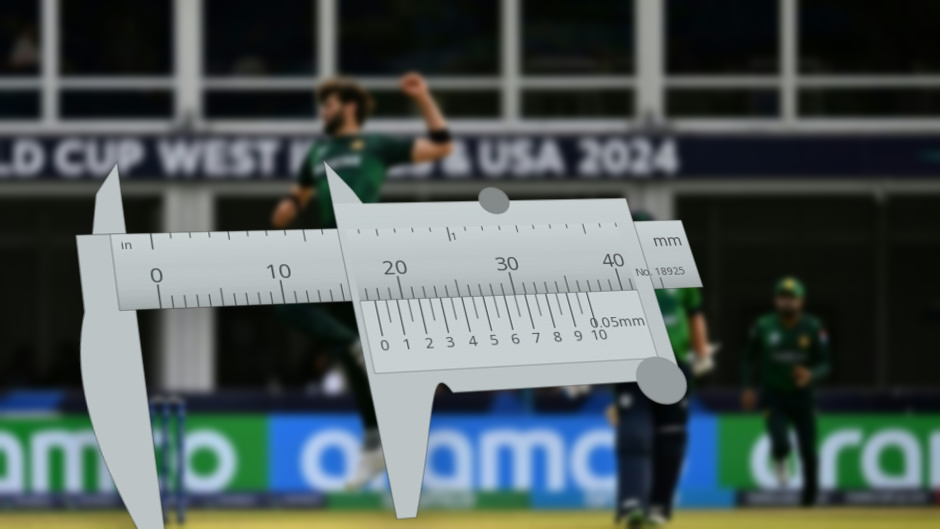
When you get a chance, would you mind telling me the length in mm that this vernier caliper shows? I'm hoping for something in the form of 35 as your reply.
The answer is 17.6
